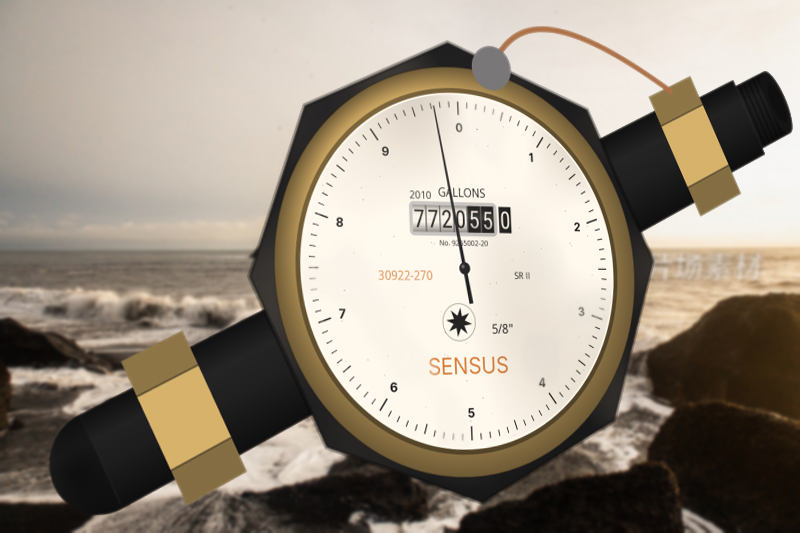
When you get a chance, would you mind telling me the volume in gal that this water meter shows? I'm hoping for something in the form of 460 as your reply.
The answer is 7720549.7
